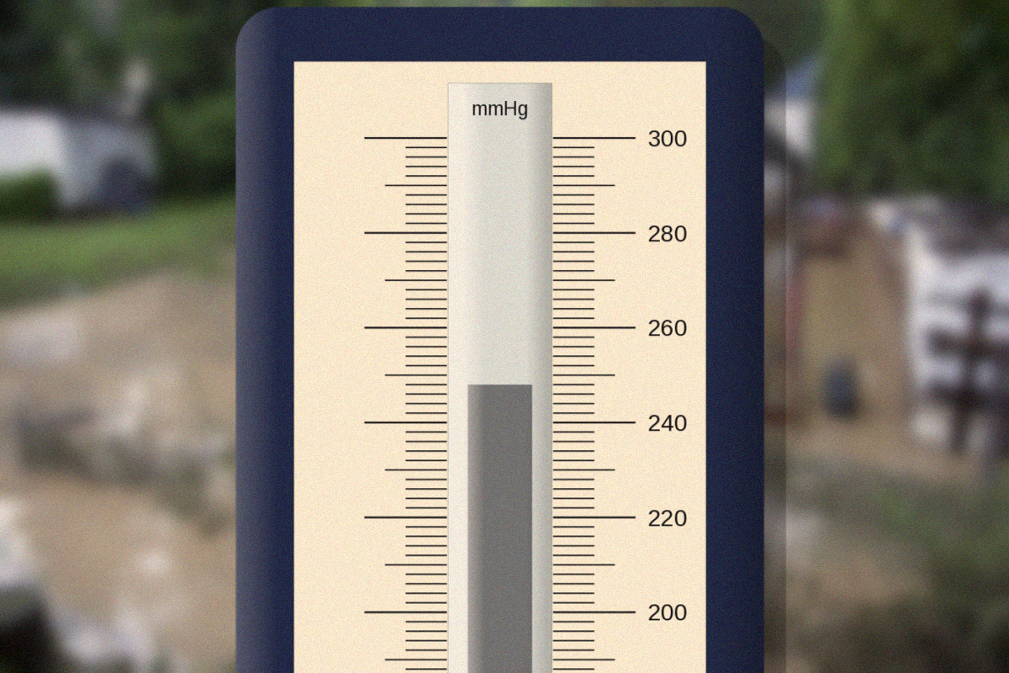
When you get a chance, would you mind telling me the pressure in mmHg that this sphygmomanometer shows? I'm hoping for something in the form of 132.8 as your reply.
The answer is 248
